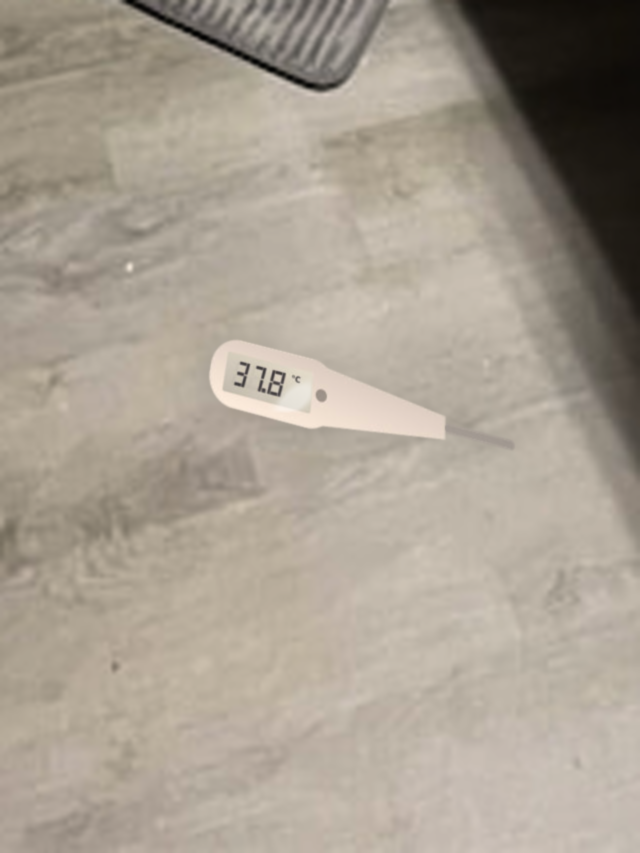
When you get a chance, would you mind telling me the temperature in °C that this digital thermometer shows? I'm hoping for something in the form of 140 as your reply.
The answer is 37.8
